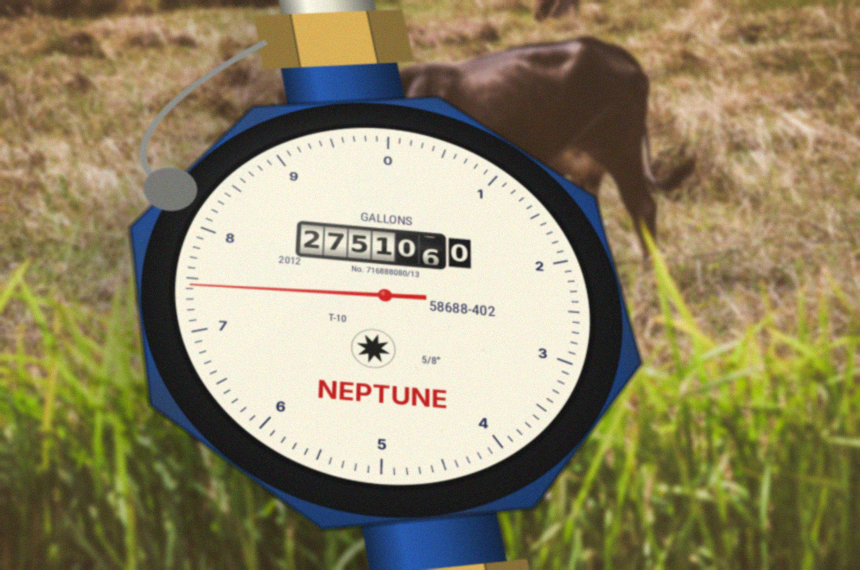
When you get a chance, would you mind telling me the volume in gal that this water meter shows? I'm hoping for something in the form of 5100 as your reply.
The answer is 2751057.4
